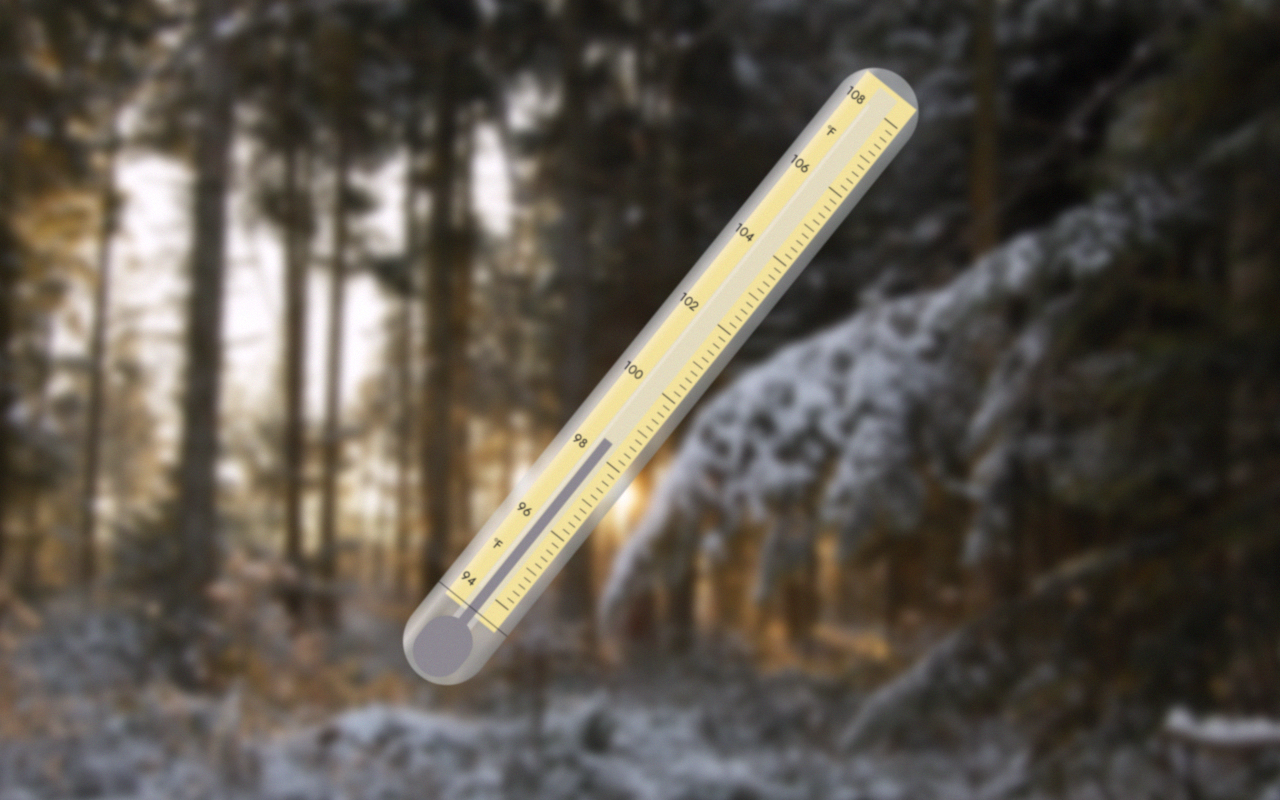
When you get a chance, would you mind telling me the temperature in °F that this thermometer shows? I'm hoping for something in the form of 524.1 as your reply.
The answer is 98.4
